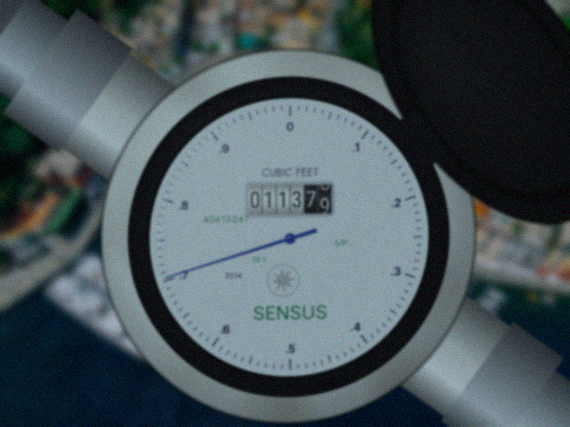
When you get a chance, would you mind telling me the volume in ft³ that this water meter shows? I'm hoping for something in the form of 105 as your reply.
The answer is 11378.70
